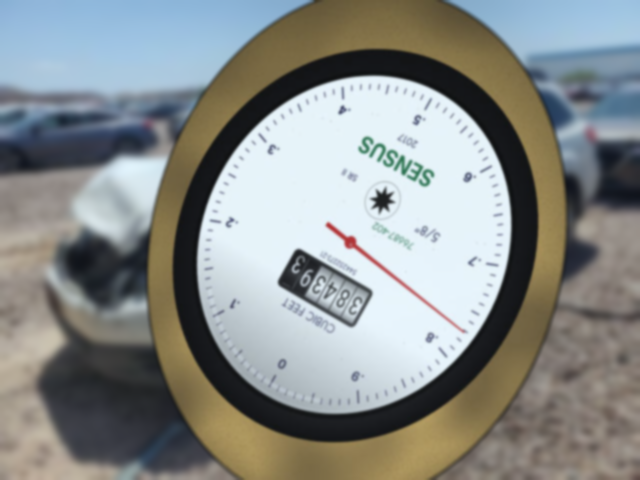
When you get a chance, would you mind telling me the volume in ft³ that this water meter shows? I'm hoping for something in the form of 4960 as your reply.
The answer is 384392.77
